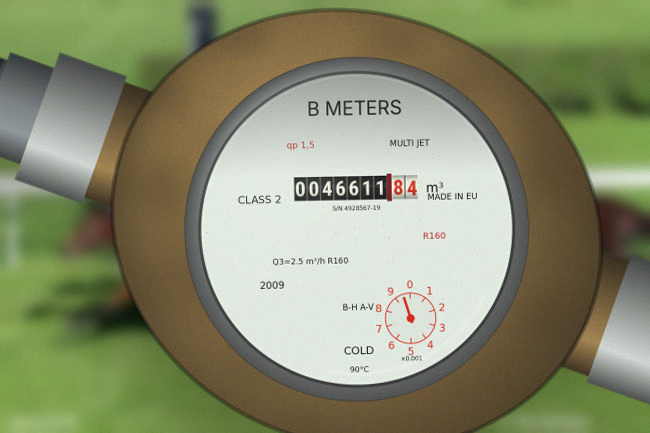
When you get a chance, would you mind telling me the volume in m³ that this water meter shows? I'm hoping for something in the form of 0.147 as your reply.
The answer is 46611.839
